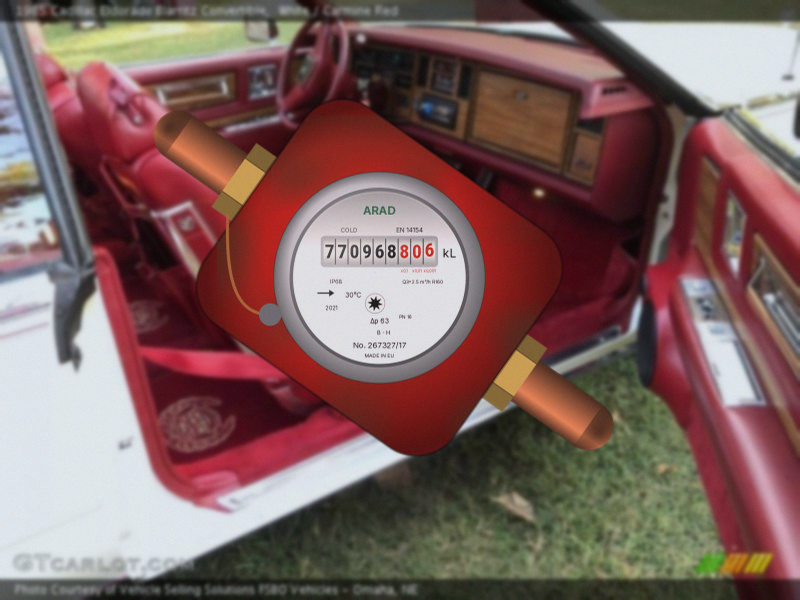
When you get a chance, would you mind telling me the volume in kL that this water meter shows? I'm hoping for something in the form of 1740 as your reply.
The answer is 770968.806
